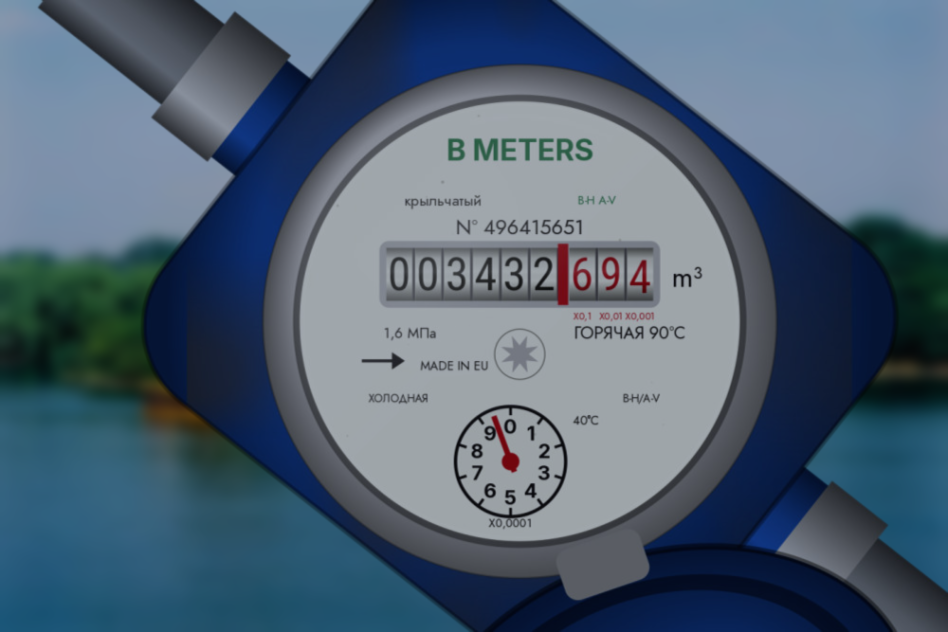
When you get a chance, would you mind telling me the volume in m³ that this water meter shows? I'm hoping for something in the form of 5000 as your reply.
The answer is 3432.6939
